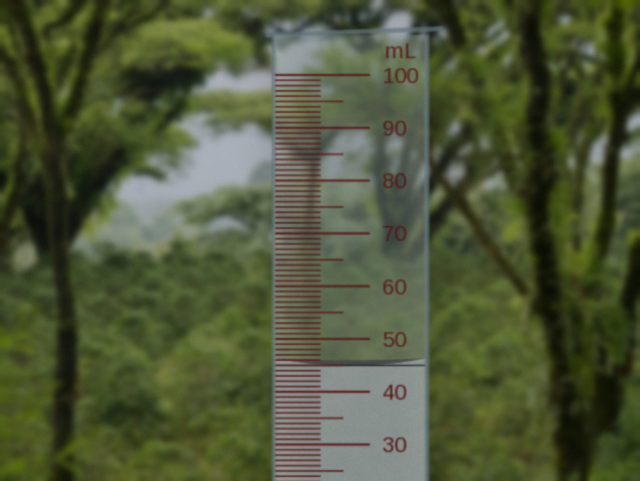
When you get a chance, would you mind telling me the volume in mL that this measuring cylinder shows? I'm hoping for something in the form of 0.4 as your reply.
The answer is 45
